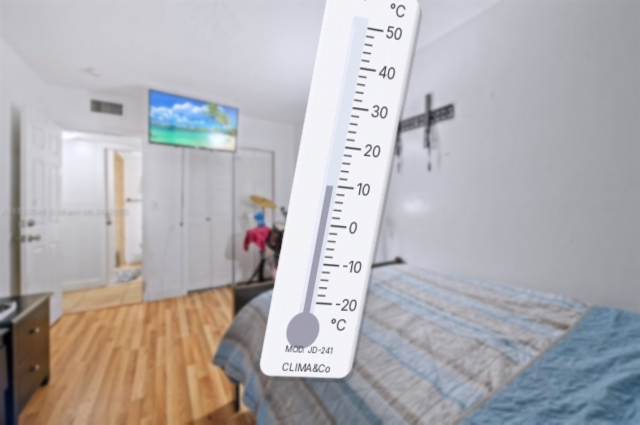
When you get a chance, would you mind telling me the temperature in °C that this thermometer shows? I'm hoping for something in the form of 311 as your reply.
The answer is 10
